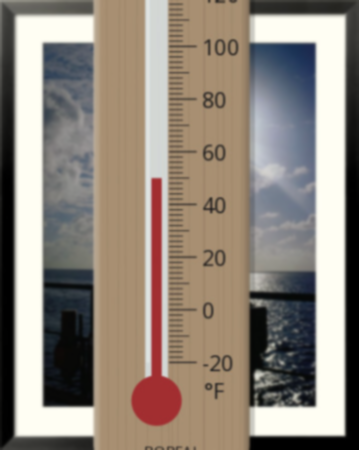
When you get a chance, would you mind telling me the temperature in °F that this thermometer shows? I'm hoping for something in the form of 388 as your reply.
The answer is 50
